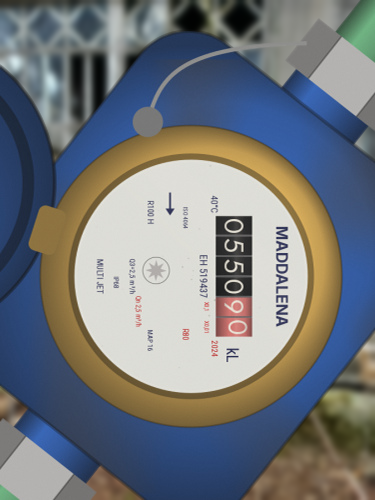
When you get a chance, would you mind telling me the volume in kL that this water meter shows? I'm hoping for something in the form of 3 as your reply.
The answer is 550.90
